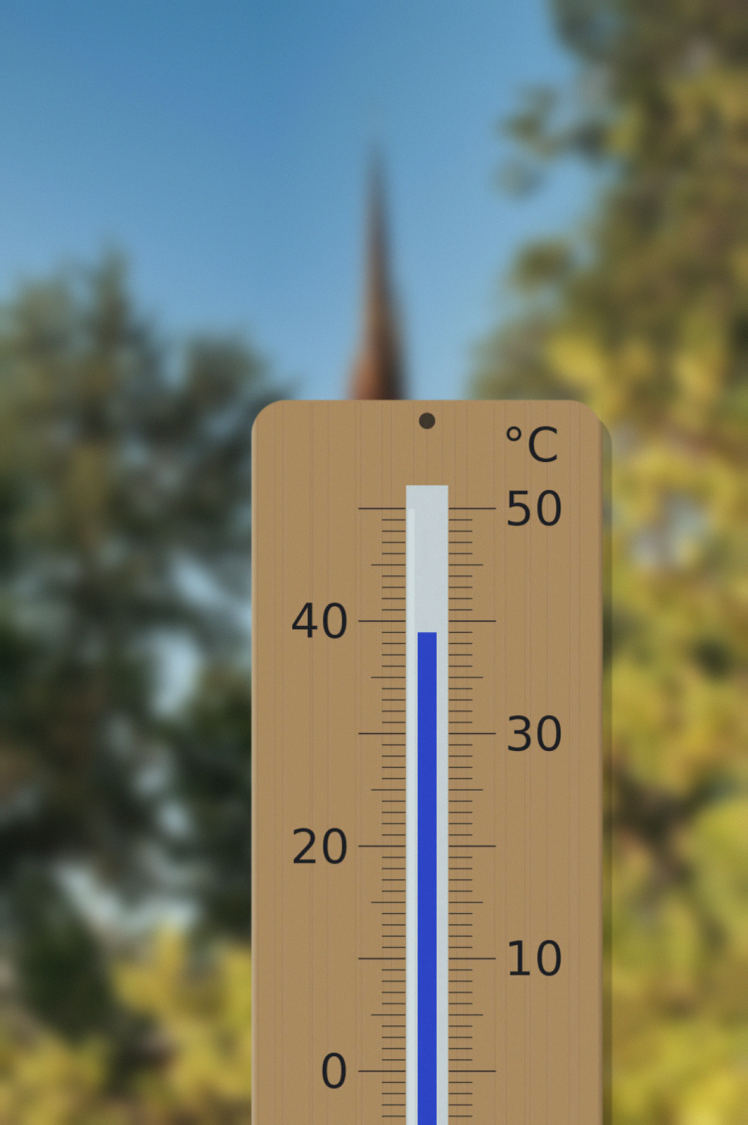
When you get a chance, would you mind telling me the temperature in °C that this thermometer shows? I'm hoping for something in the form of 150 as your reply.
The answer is 39
